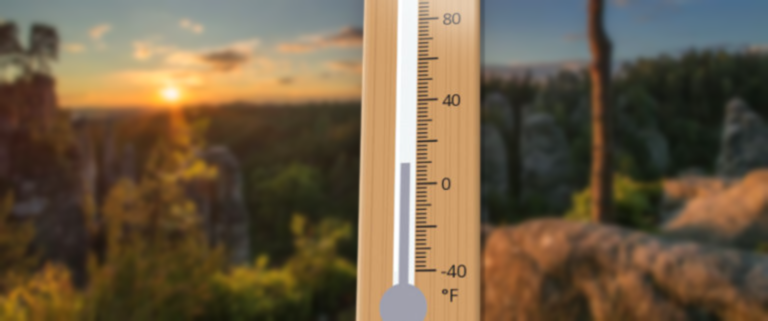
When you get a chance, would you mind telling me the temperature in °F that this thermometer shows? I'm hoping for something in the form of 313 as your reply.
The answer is 10
